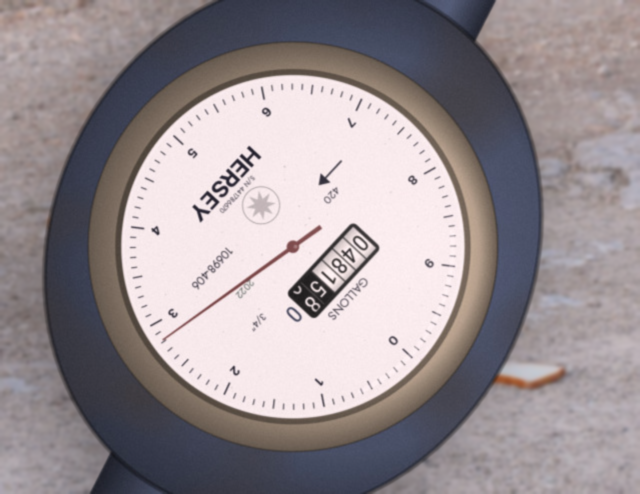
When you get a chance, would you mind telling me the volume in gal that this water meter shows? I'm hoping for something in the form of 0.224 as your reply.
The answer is 481582.8
